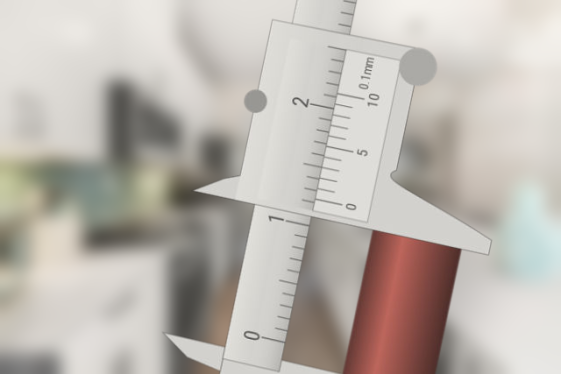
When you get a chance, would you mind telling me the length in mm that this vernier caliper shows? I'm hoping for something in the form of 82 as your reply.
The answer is 12.3
